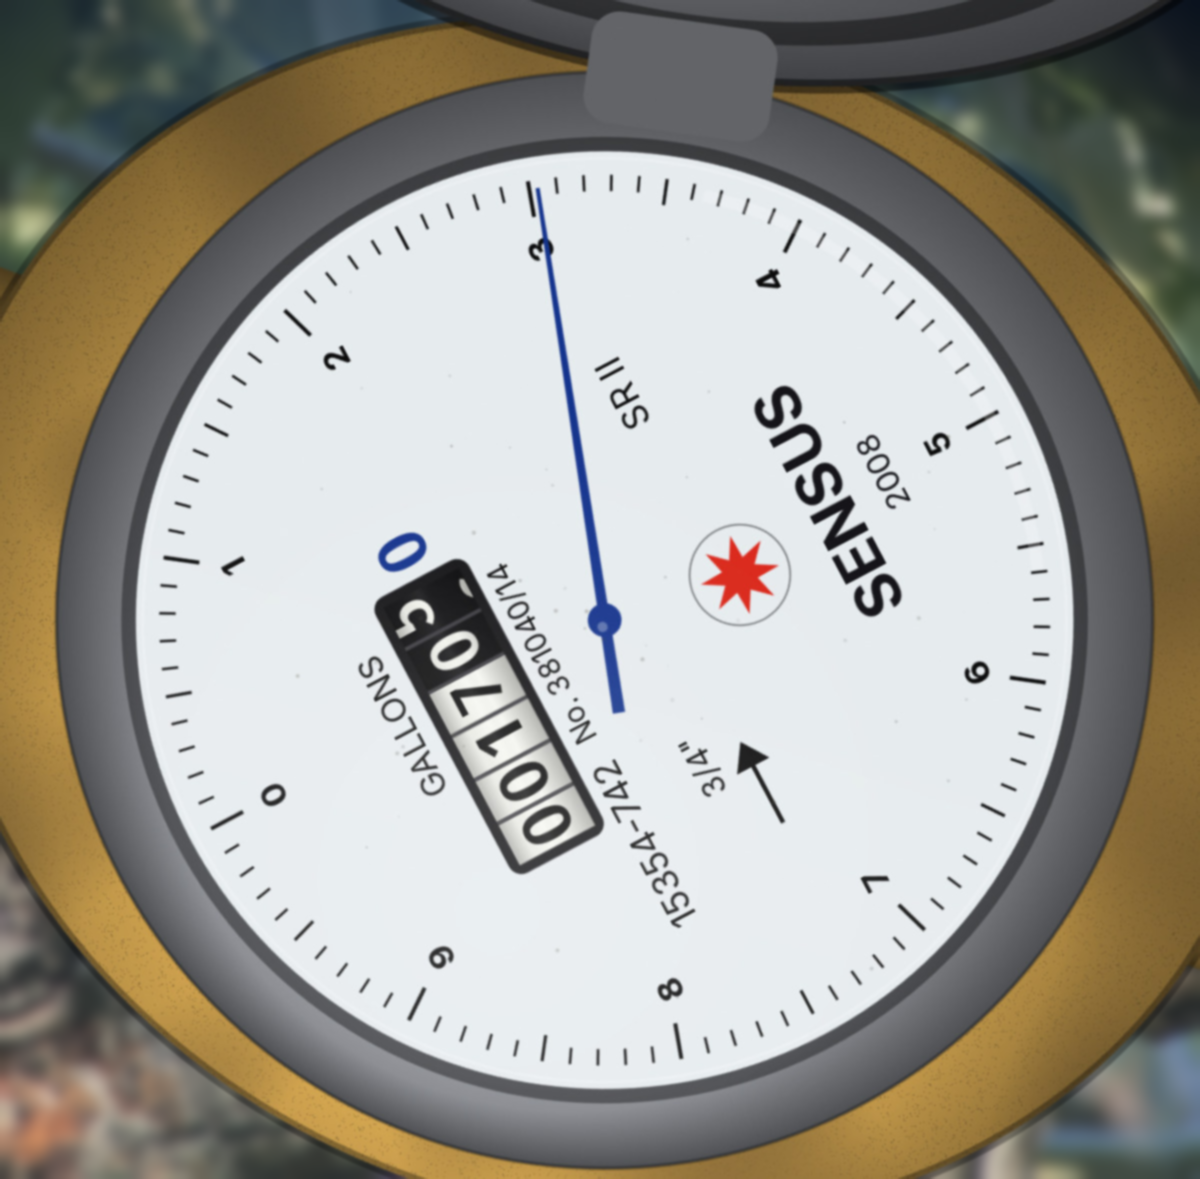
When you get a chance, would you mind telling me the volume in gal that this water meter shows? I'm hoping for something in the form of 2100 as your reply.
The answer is 17053.0
